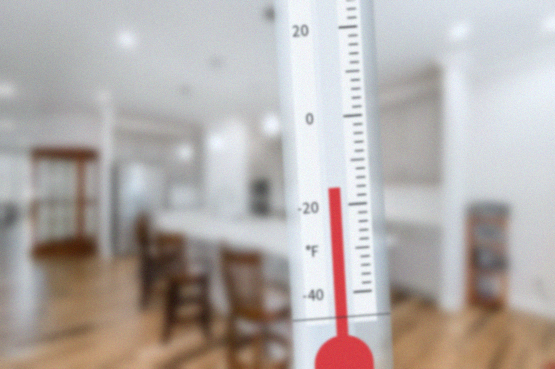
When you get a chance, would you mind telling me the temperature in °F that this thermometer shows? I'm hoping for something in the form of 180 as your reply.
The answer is -16
